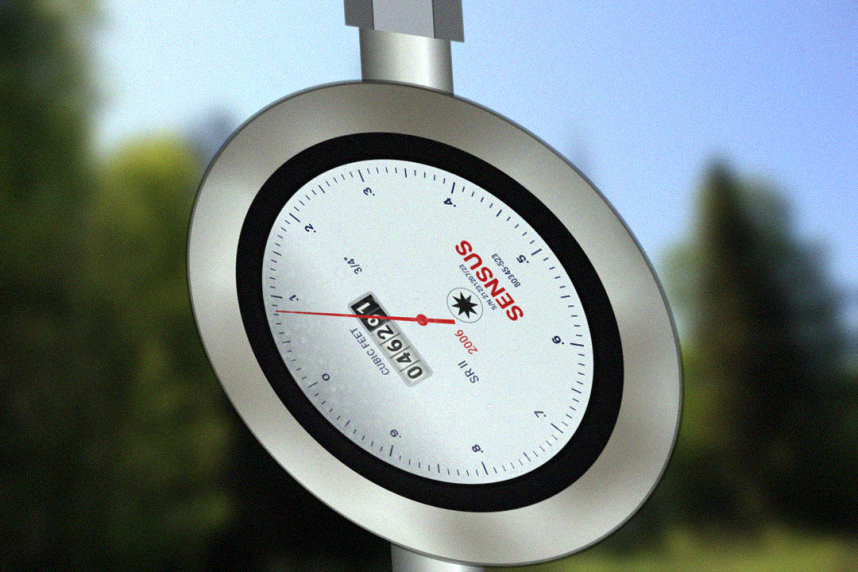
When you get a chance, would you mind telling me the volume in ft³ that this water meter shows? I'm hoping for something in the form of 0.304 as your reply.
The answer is 46291.08
